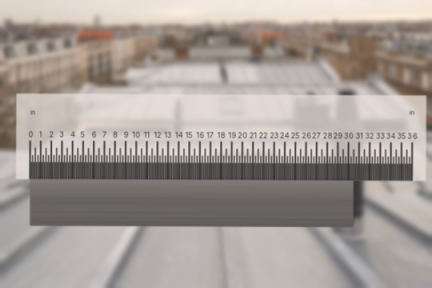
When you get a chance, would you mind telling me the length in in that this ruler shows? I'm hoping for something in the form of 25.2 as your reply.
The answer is 30.5
